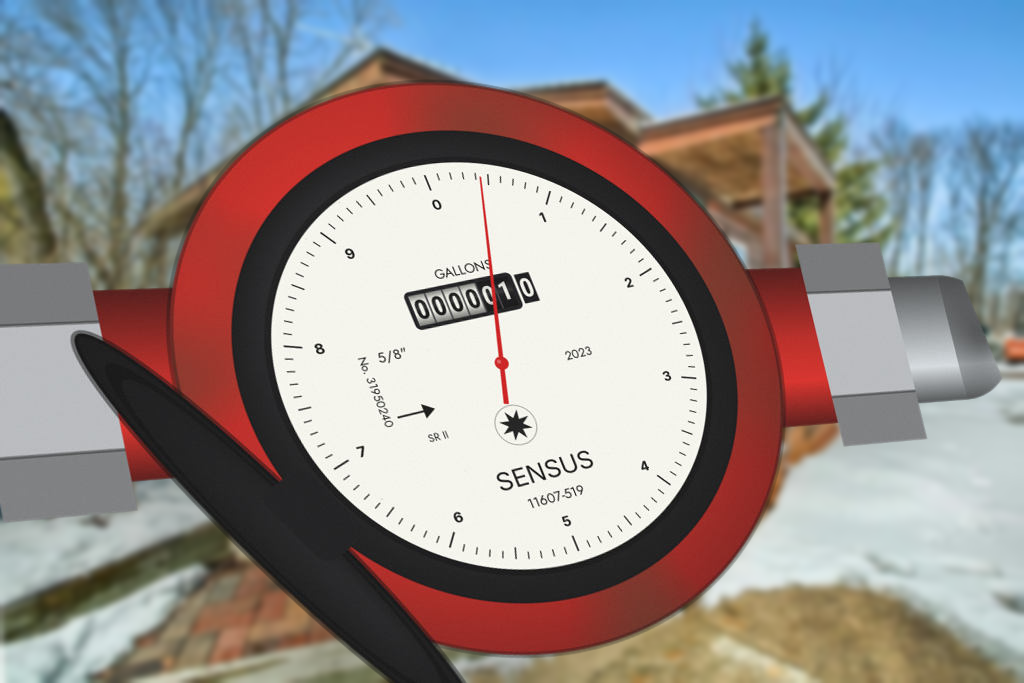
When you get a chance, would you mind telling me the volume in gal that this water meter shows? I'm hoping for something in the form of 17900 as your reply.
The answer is 10.4
